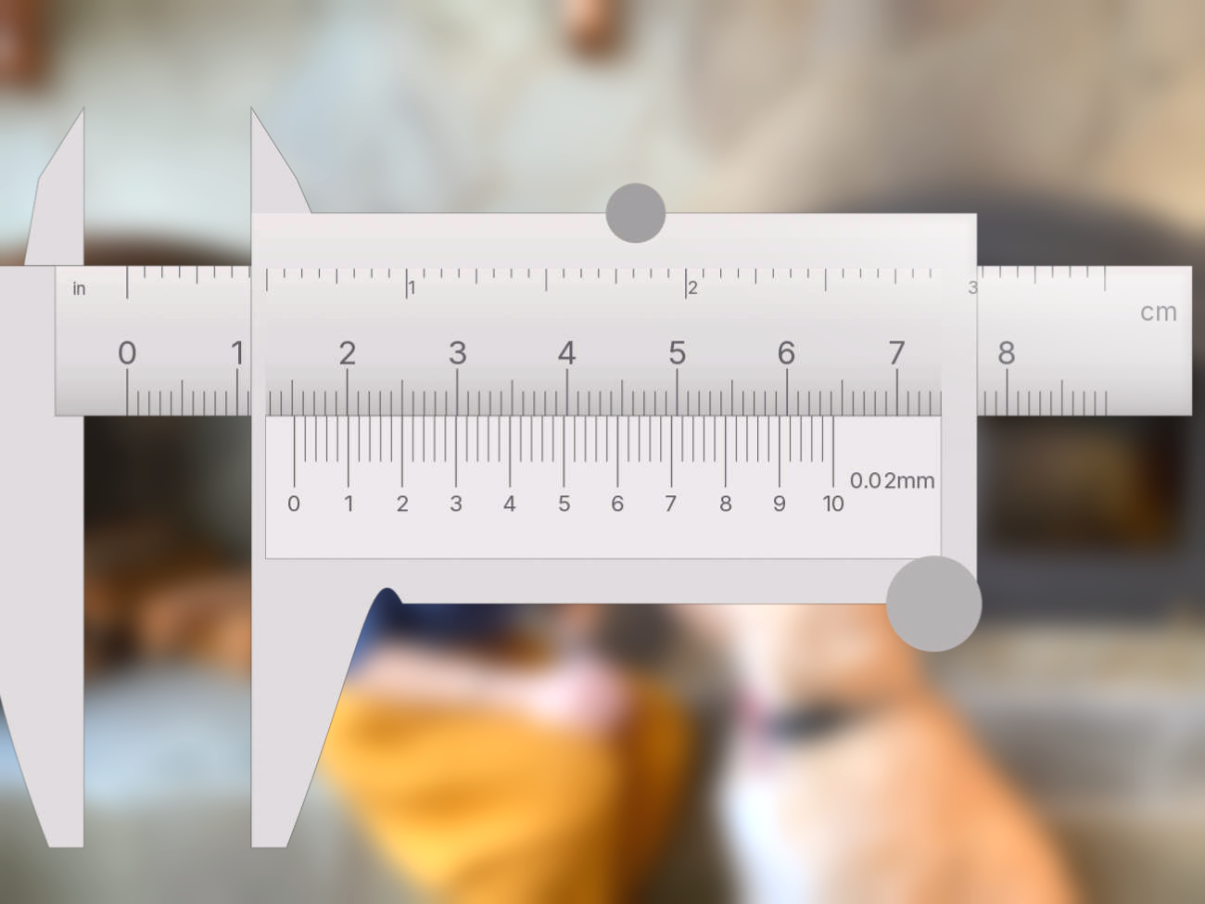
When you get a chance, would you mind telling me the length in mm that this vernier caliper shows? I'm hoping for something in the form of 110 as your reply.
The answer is 15.2
